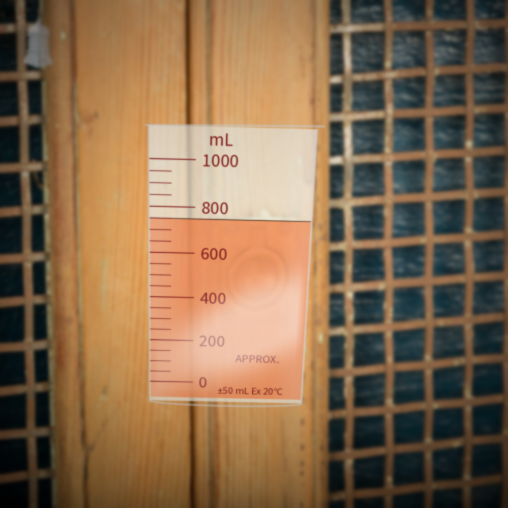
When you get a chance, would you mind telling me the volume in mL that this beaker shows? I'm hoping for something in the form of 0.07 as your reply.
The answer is 750
